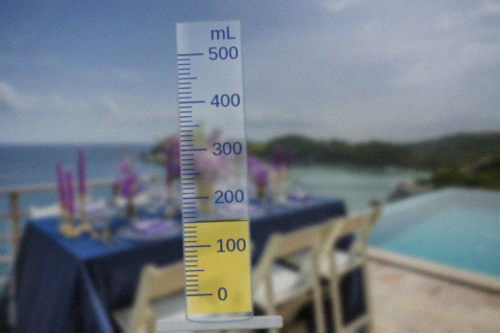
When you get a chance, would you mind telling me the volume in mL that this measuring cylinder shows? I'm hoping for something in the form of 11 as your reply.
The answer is 150
